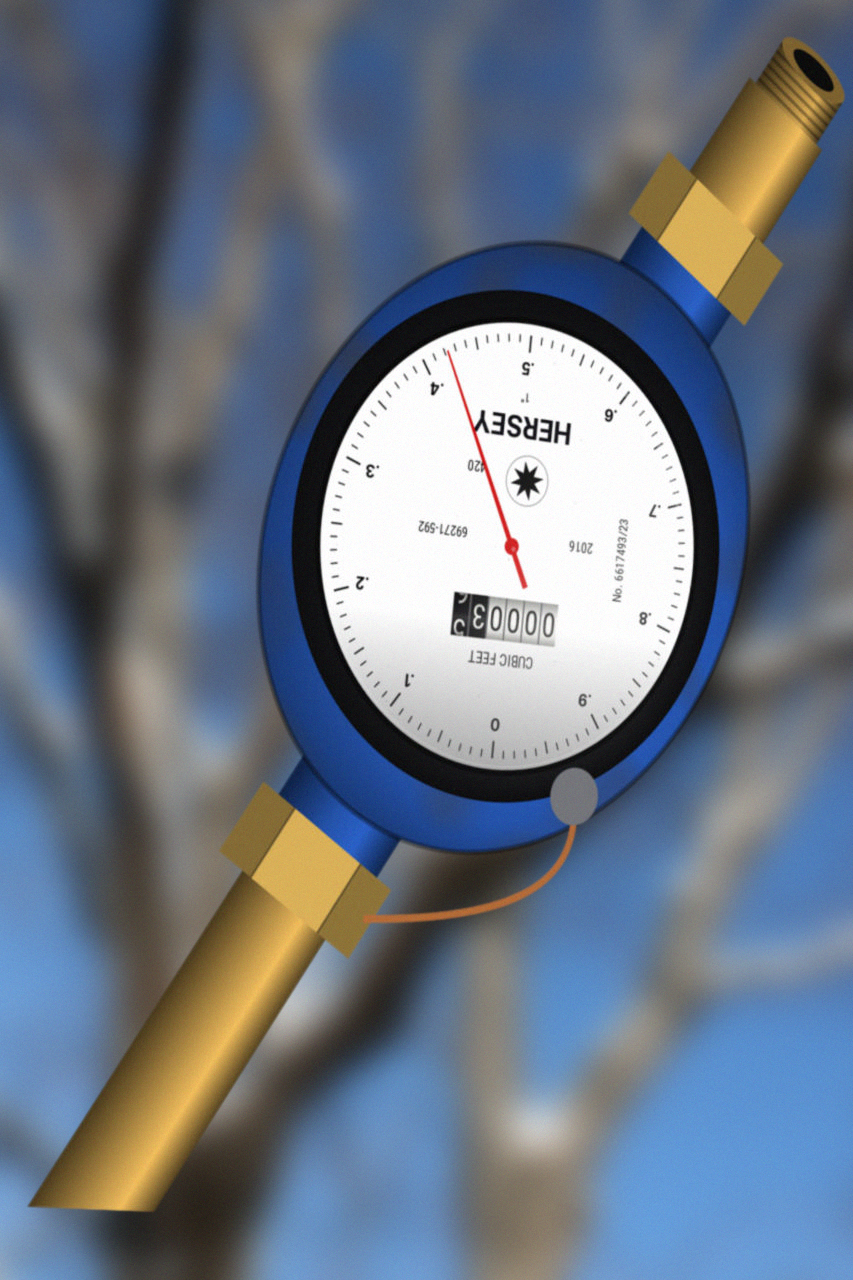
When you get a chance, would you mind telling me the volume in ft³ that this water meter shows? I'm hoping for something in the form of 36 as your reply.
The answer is 35.42
